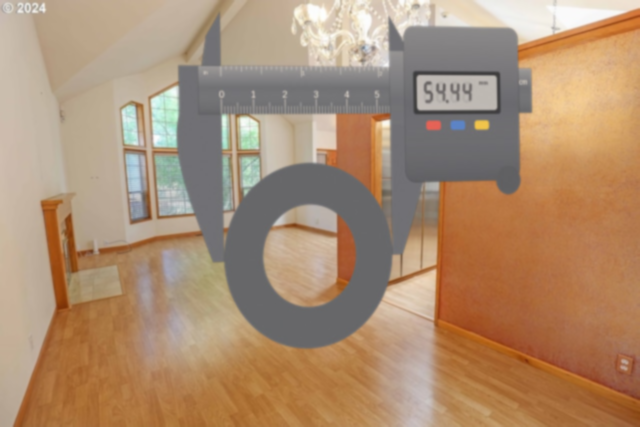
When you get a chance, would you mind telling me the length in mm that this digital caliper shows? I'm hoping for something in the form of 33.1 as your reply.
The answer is 54.44
